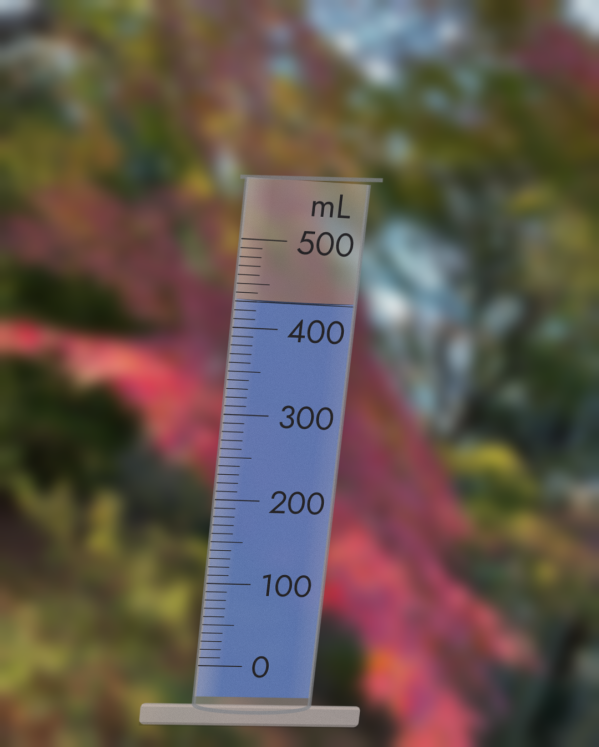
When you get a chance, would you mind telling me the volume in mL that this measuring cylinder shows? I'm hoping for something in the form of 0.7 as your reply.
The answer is 430
